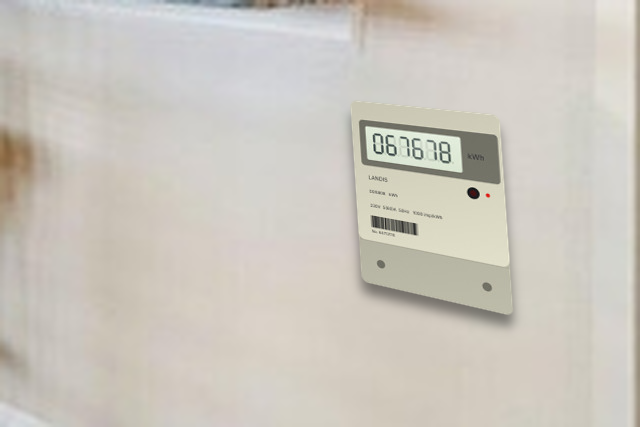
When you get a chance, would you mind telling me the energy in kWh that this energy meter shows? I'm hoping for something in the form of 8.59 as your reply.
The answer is 67678
